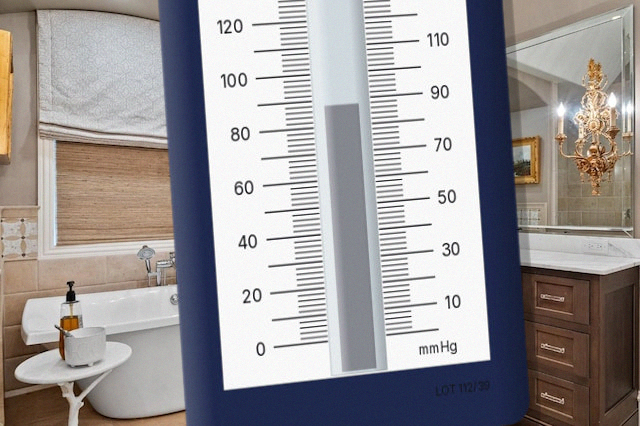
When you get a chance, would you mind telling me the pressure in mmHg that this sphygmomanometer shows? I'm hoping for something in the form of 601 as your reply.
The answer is 88
